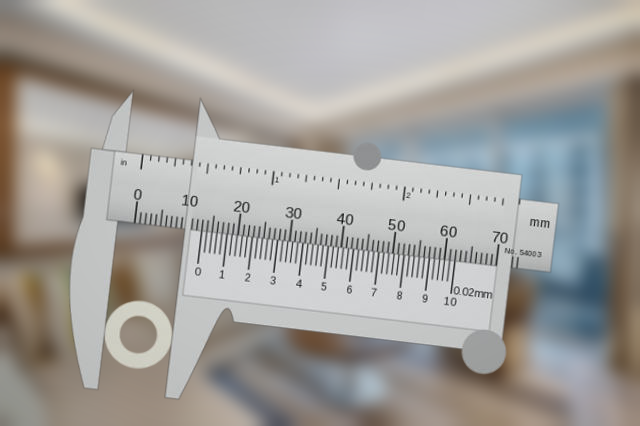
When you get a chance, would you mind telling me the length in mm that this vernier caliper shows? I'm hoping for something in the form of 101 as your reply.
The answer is 13.0
